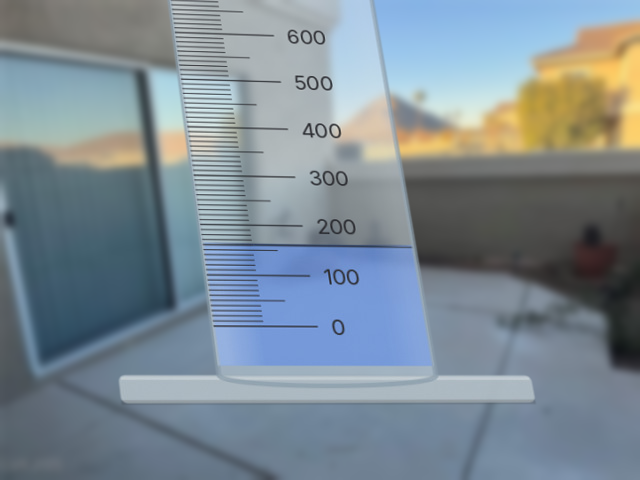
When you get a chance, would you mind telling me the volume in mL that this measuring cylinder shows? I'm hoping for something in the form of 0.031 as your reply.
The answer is 160
